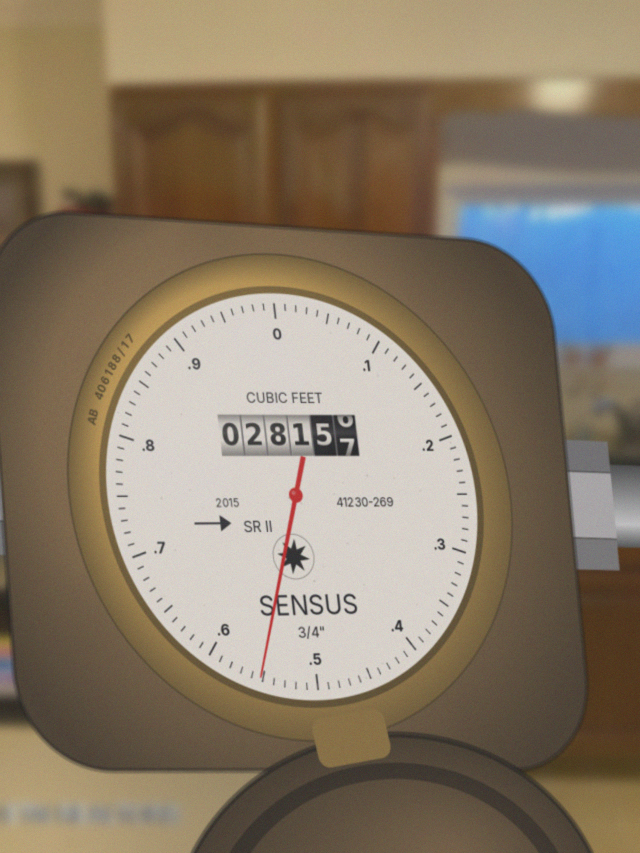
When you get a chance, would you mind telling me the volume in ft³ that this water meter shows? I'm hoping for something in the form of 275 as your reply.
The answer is 28156.55
